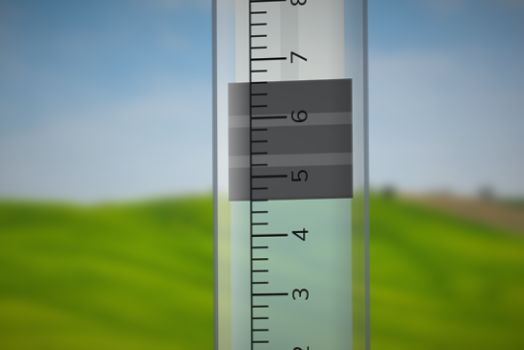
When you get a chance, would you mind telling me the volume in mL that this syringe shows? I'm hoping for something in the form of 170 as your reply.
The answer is 4.6
